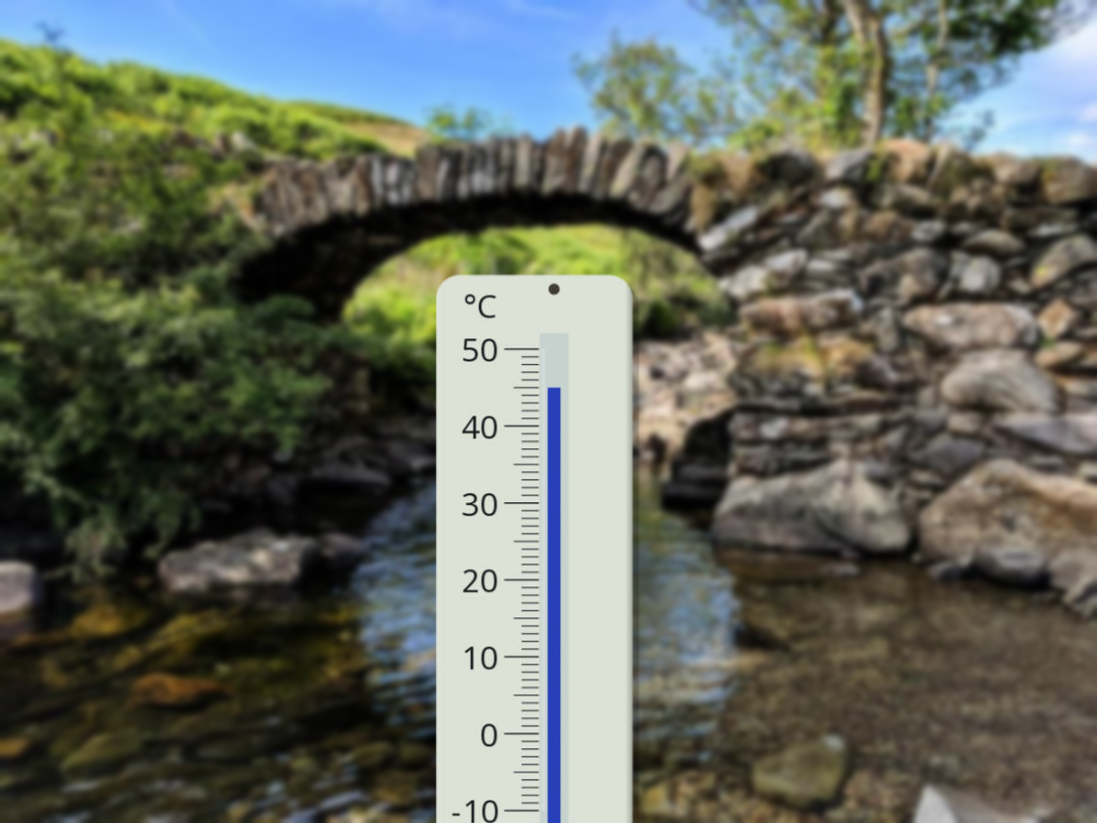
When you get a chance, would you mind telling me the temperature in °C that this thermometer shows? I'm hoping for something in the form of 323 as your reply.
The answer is 45
